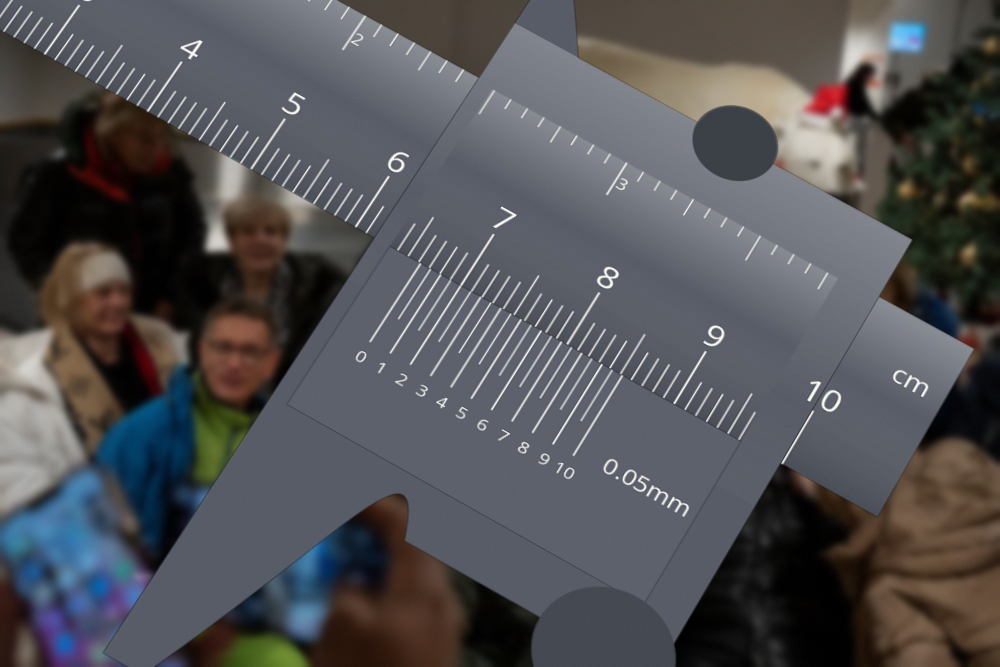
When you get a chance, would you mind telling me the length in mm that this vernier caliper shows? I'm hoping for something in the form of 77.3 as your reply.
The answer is 66.2
